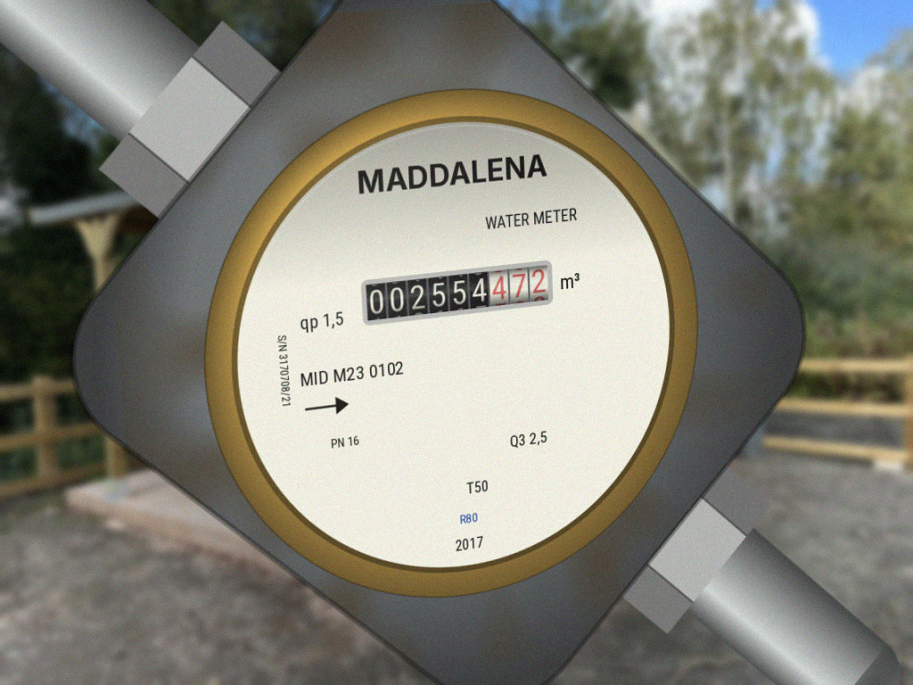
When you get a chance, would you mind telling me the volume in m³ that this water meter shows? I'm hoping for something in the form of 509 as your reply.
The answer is 2554.472
